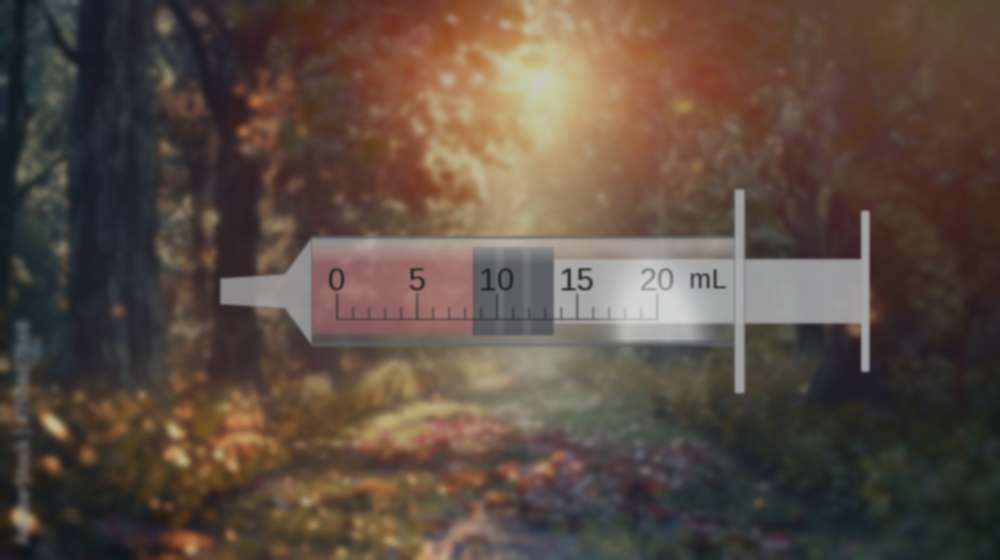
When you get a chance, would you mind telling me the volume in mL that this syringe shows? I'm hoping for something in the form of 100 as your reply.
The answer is 8.5
